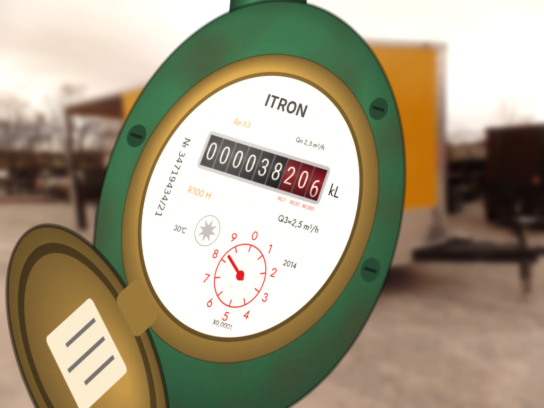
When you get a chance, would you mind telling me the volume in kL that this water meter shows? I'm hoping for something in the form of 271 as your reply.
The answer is 38.2058
